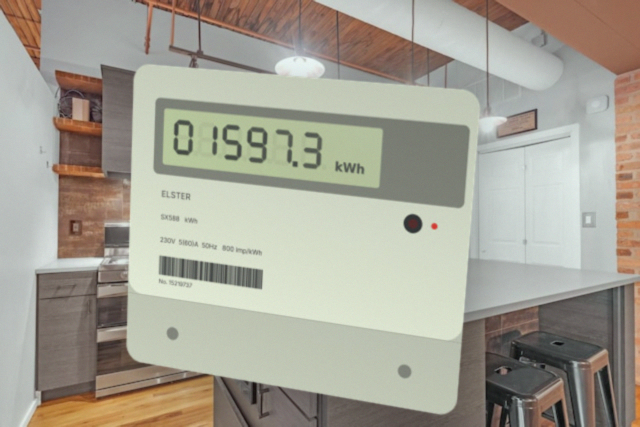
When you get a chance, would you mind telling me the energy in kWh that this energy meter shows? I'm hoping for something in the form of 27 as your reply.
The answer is 1597.3
